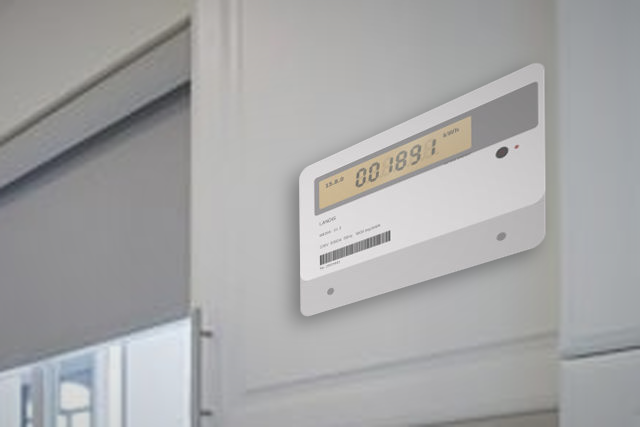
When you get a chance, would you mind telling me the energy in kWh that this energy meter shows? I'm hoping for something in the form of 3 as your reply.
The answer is 1891
